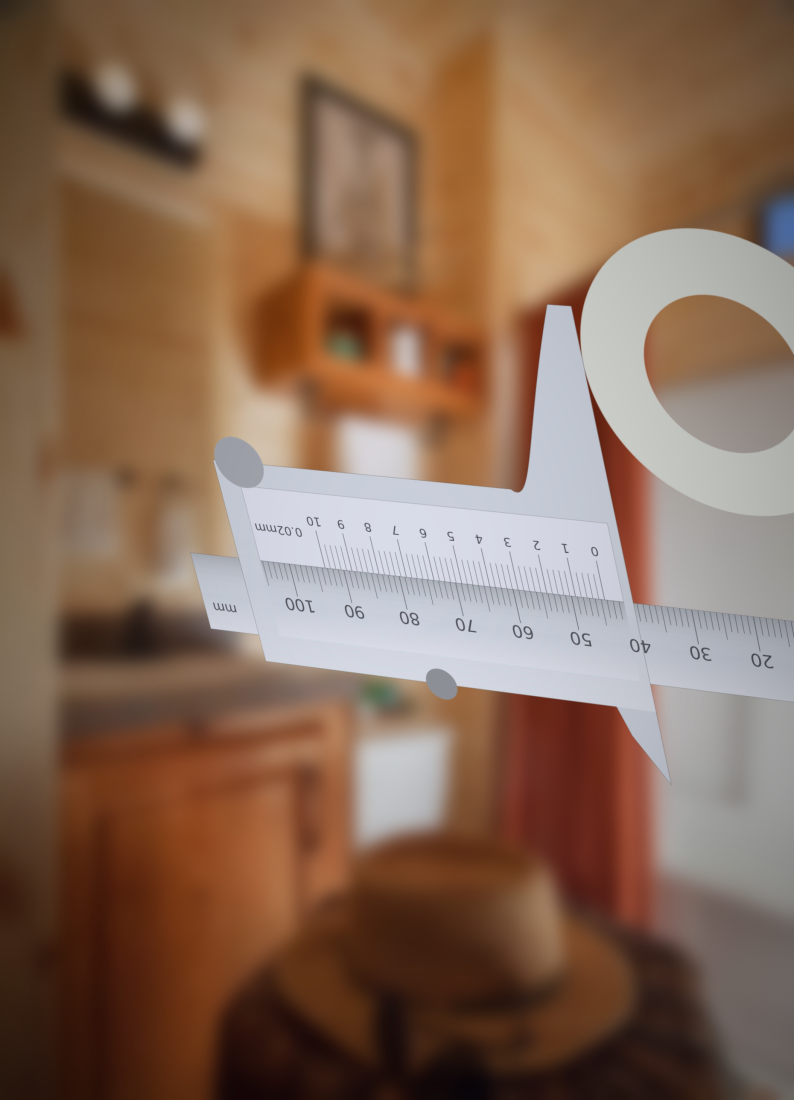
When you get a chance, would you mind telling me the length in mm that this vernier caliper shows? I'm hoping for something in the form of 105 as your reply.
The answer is 44.4
